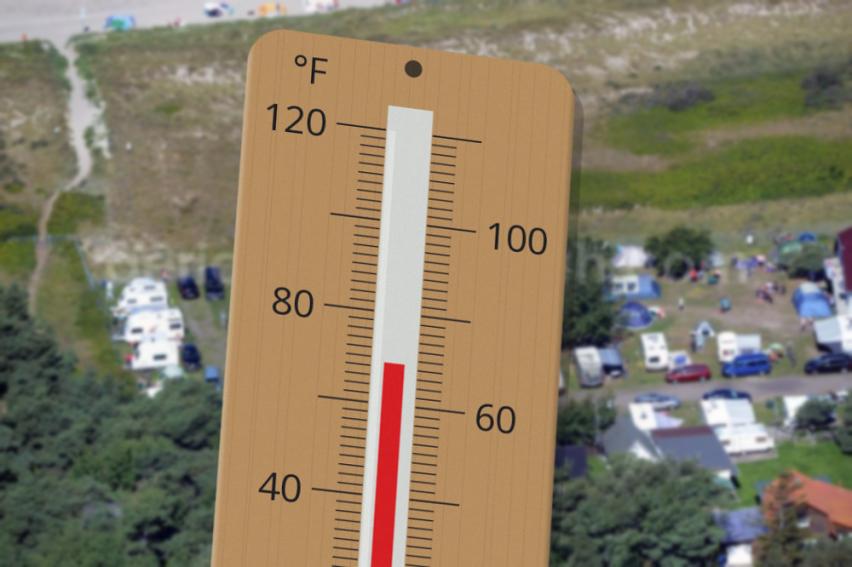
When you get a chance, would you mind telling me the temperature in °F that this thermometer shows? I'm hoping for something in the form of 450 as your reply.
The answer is 69
